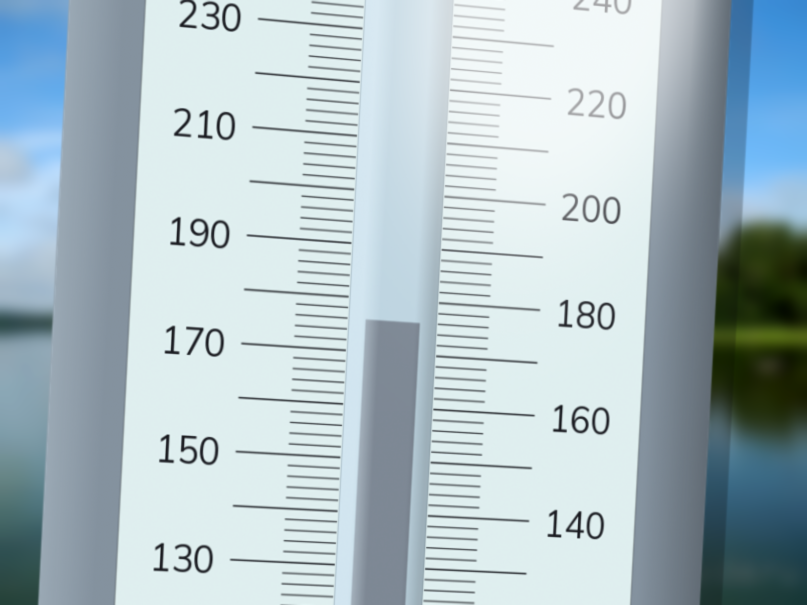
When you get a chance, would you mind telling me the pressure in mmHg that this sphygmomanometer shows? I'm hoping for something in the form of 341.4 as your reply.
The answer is 176
